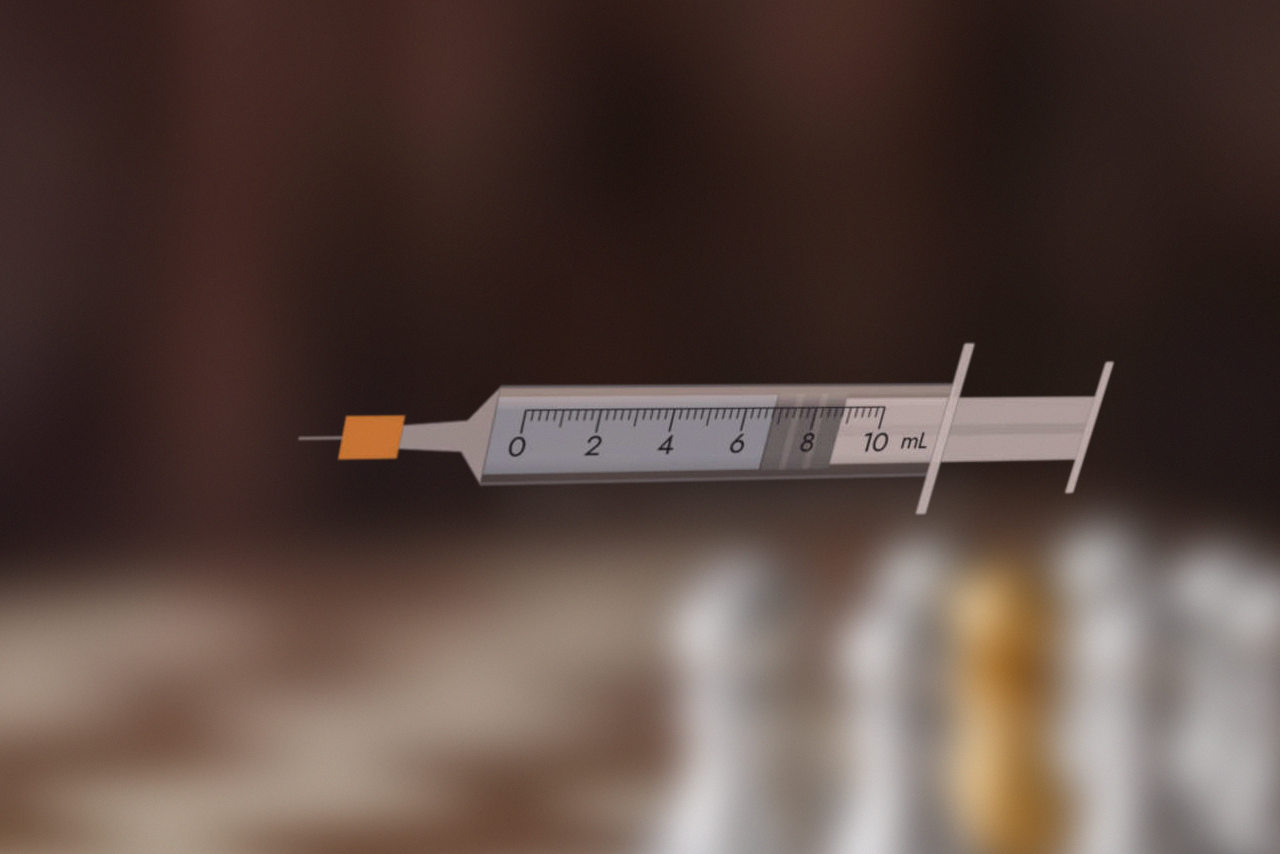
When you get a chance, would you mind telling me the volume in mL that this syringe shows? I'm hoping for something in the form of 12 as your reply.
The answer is 6.8
